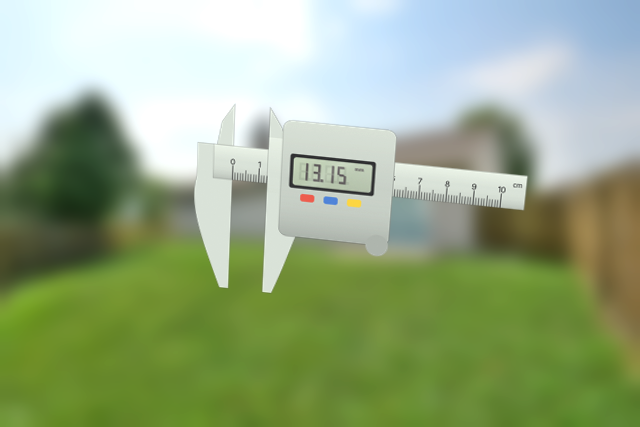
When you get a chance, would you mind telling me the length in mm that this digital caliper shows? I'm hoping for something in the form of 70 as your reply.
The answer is 13.15
